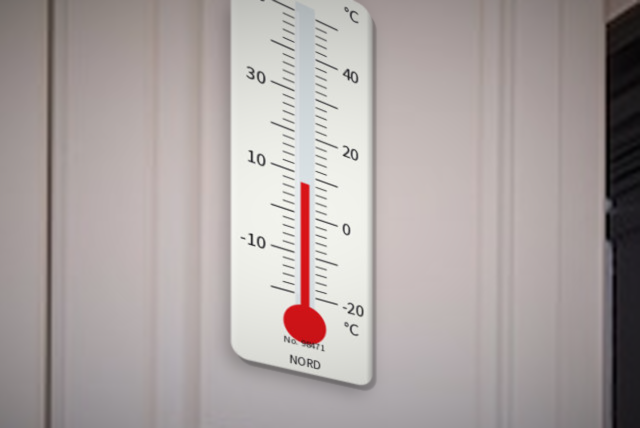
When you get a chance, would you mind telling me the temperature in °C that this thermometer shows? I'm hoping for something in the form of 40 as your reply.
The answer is 8
